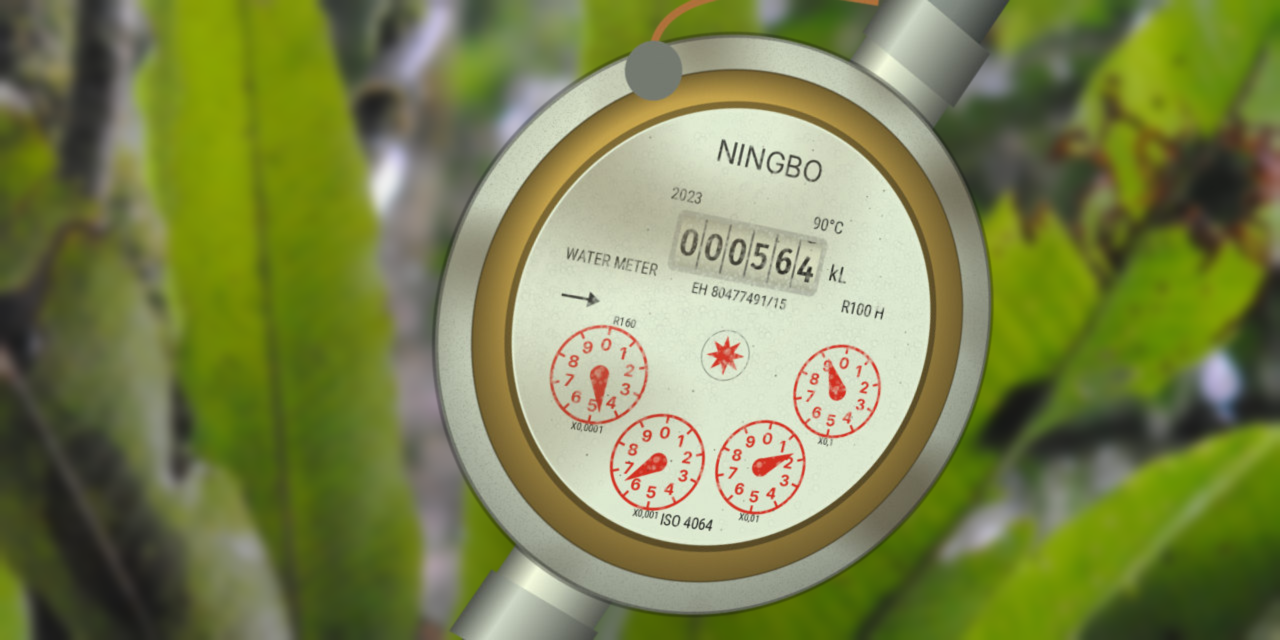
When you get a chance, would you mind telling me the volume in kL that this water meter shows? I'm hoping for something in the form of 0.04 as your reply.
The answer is 563.9164
